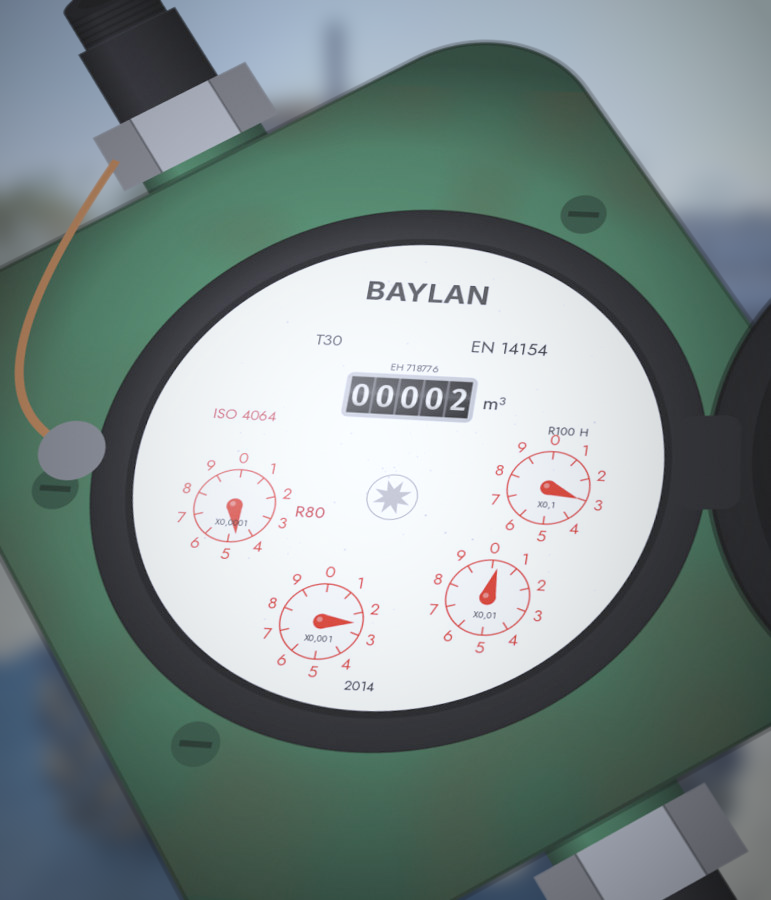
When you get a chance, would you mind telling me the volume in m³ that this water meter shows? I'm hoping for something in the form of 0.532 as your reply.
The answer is 2.3024
